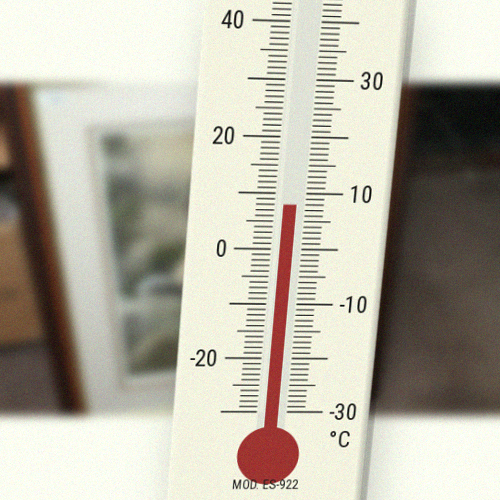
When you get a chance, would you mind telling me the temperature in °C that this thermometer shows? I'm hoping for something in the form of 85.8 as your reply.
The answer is 8
